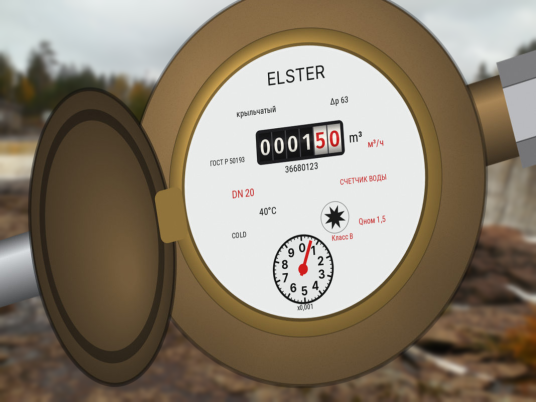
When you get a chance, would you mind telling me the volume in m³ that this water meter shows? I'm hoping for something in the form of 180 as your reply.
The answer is 1.500
